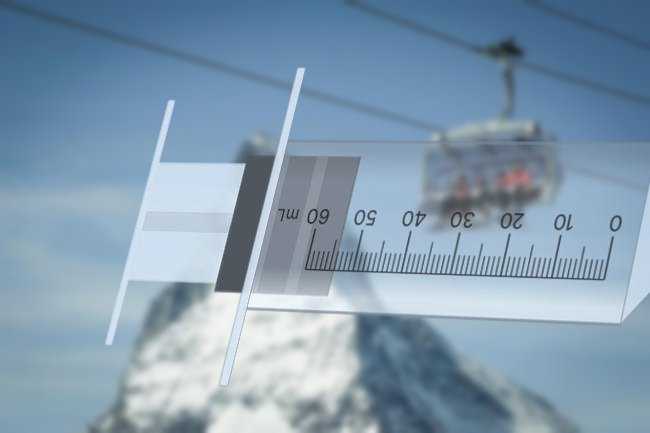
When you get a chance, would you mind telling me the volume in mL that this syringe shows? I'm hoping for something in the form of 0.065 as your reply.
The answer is 54
